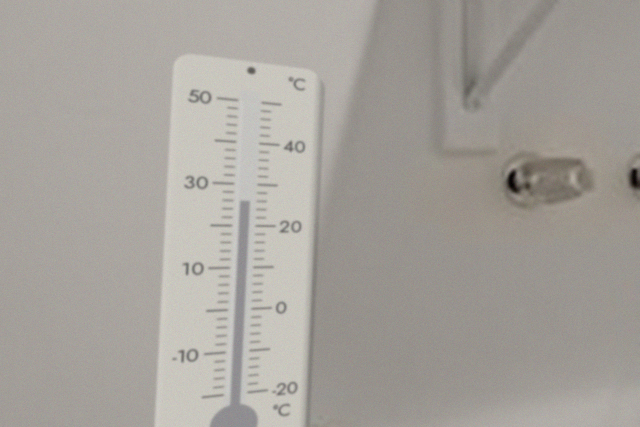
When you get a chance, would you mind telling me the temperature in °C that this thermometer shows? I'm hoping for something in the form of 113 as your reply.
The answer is 26
